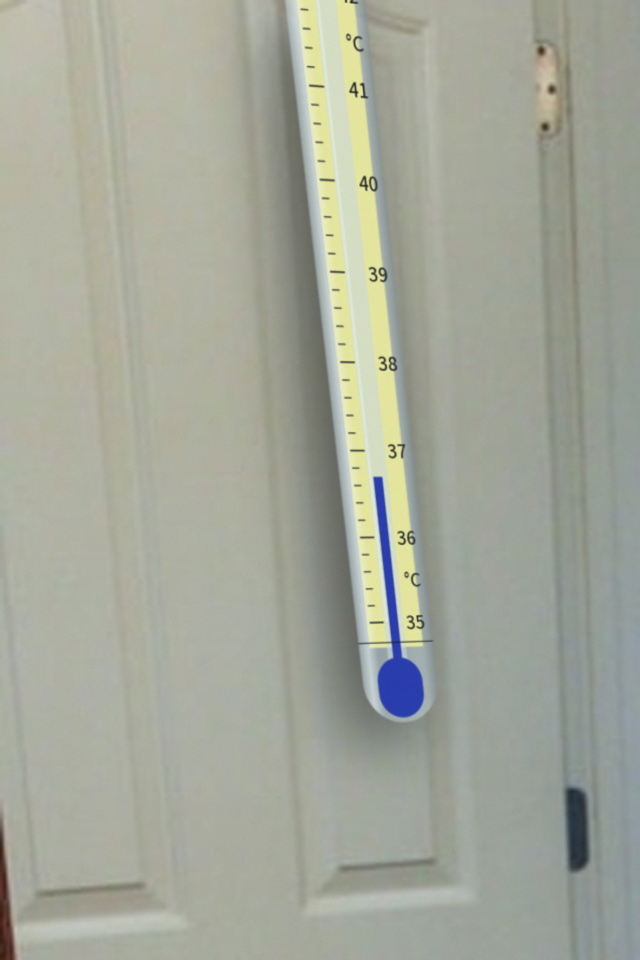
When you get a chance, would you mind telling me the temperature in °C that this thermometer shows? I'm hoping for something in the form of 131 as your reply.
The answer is 36.7
